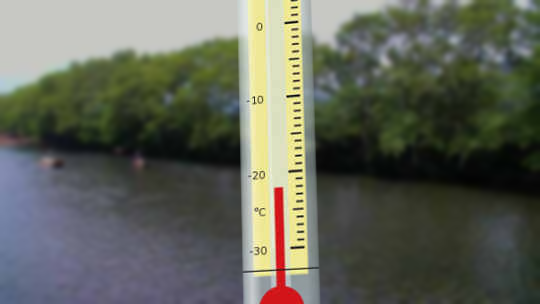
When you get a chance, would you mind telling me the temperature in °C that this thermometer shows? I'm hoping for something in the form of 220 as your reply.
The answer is -22
